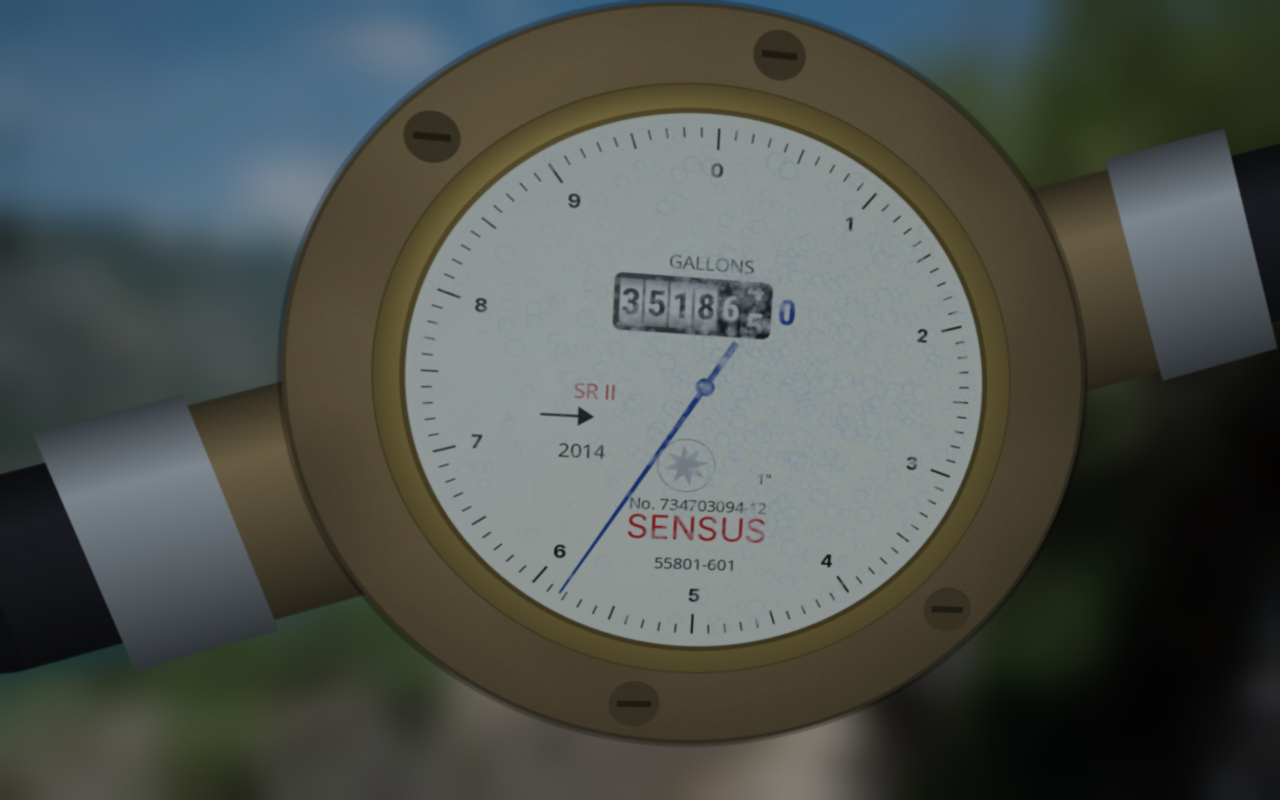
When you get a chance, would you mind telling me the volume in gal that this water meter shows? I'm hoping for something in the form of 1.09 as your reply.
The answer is 3518645.8
